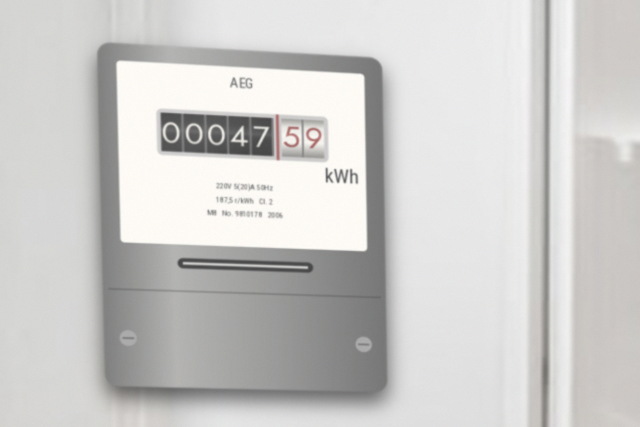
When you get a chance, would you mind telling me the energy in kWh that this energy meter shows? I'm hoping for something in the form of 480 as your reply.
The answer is 47.59
